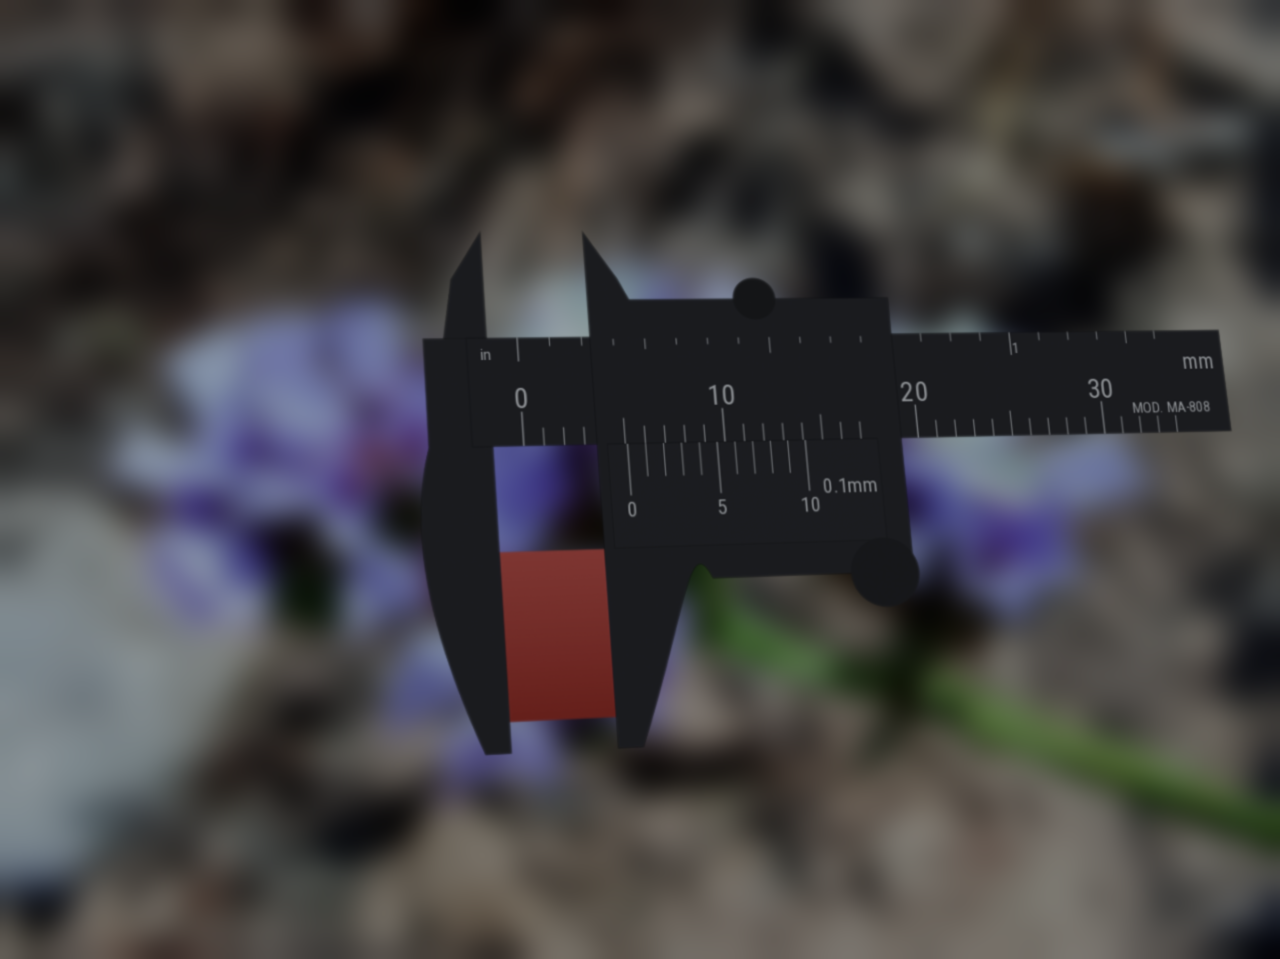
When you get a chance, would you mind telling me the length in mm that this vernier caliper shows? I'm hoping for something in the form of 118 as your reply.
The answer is 5.1
